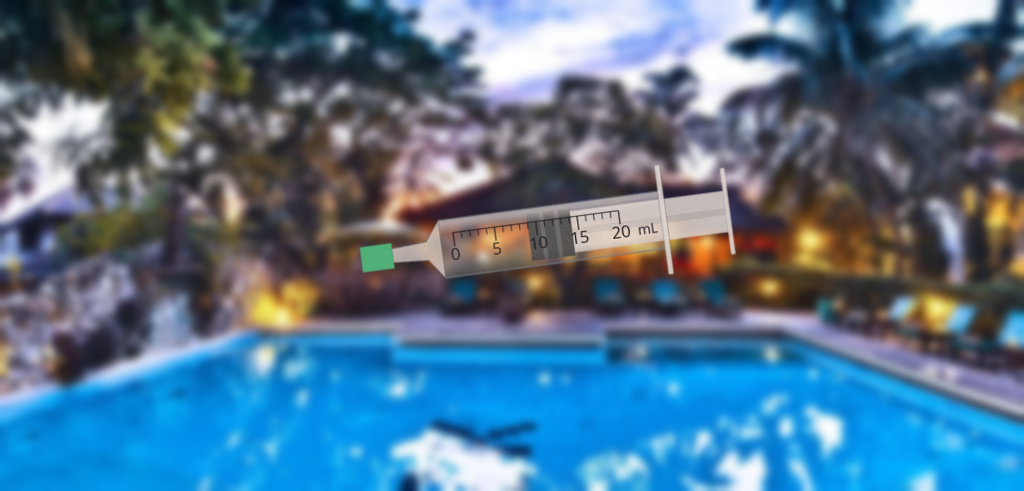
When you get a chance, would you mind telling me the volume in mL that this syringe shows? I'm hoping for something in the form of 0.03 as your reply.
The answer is 9
